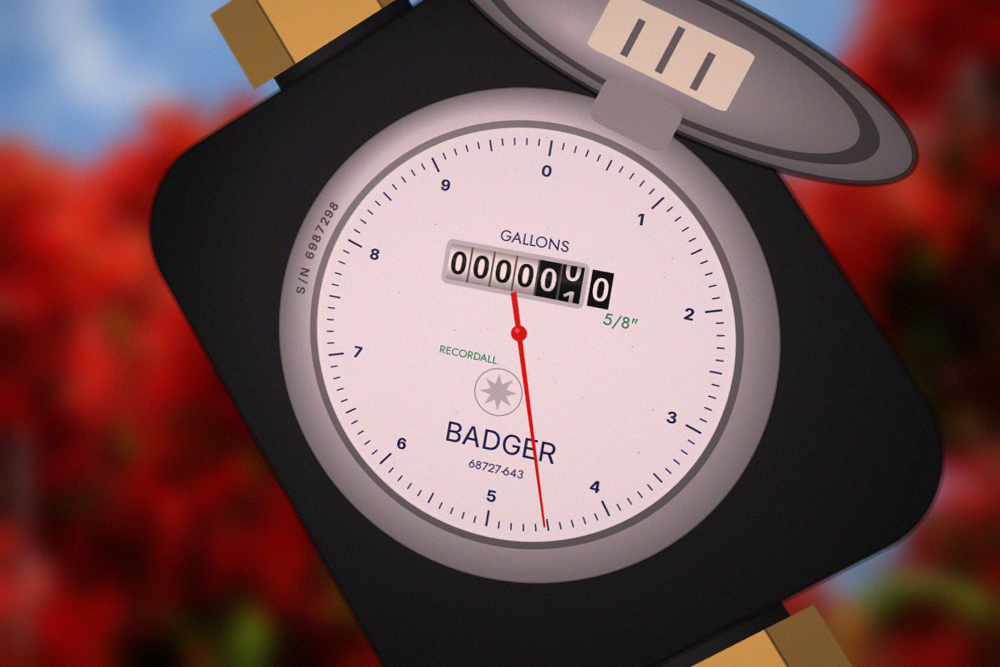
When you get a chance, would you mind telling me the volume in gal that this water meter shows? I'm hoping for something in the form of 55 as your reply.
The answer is 4.5
